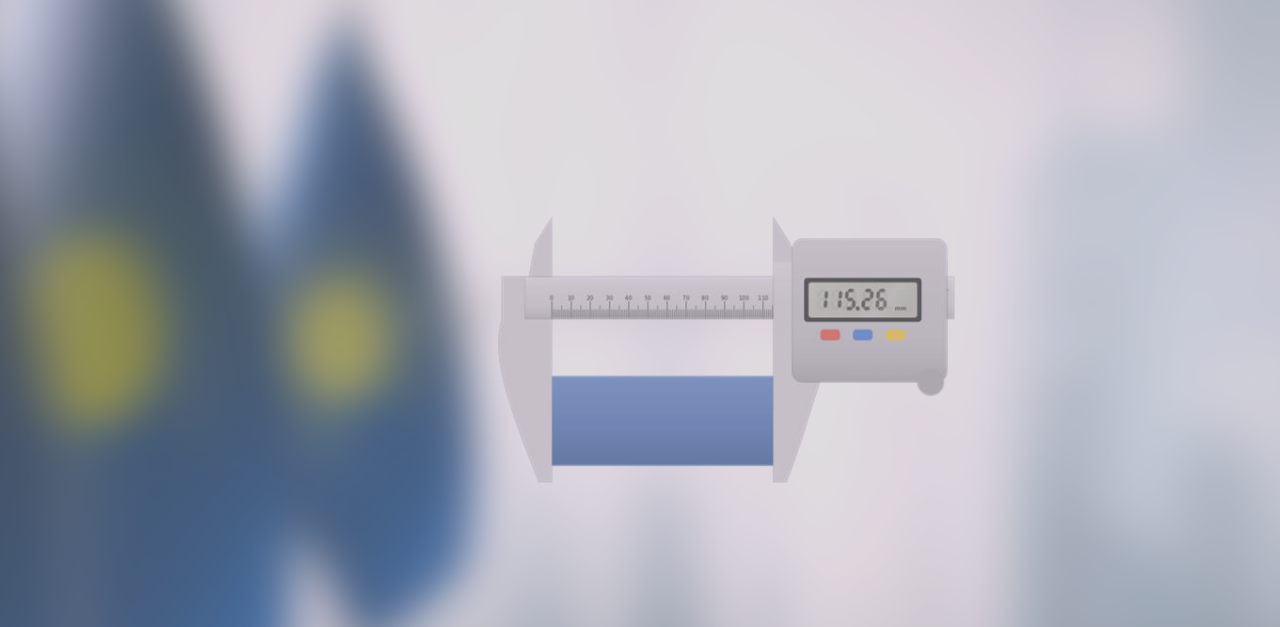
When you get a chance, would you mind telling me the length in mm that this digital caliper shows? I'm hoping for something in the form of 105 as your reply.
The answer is 115.26
